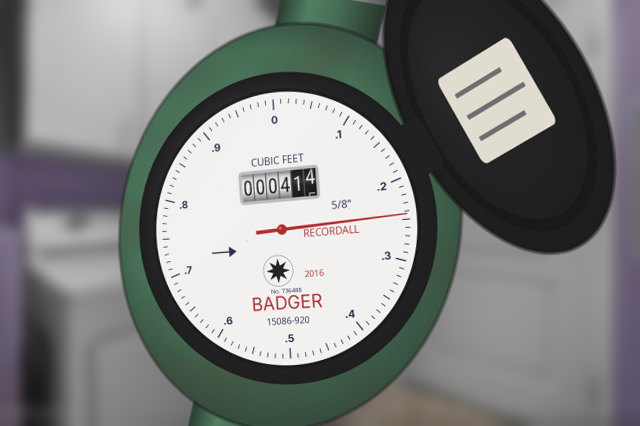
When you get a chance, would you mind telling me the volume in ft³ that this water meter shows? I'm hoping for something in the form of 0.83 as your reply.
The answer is 414.24
